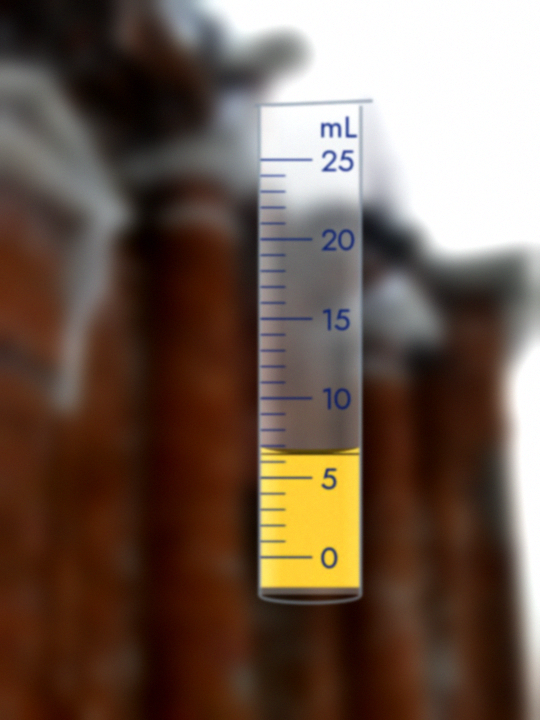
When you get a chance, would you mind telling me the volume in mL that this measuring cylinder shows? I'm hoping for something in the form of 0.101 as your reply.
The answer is 6.5
